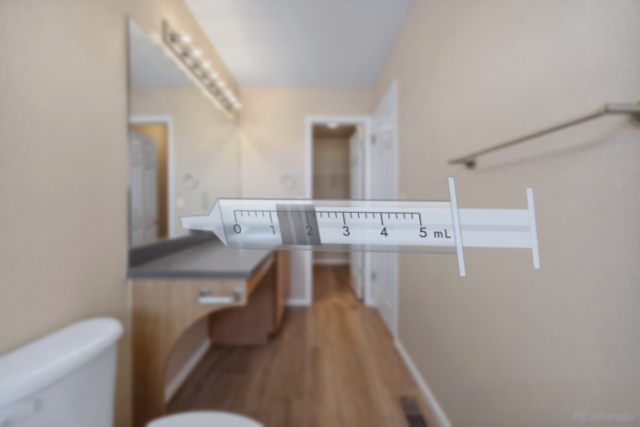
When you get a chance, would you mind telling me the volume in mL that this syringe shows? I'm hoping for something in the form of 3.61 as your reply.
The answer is 1.2
